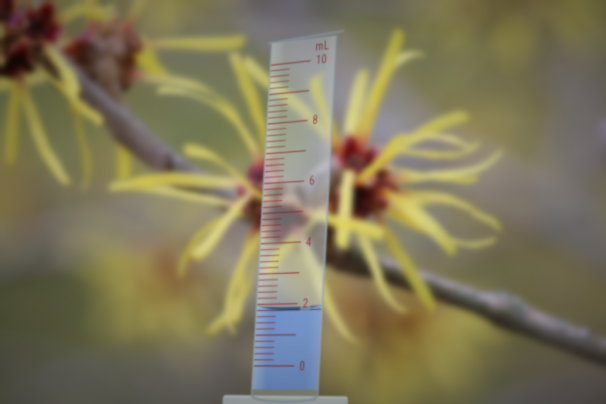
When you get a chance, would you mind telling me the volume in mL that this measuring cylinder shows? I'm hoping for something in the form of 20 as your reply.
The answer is 1.8
